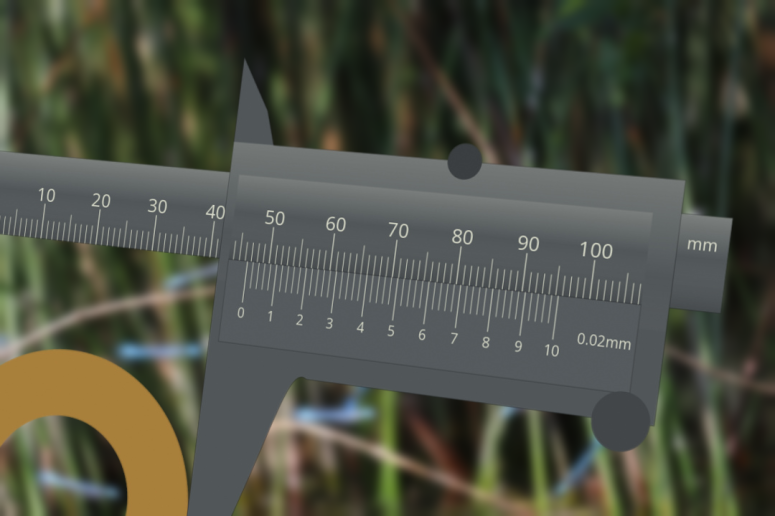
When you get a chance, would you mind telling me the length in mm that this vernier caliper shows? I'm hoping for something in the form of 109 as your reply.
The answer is 46.4
